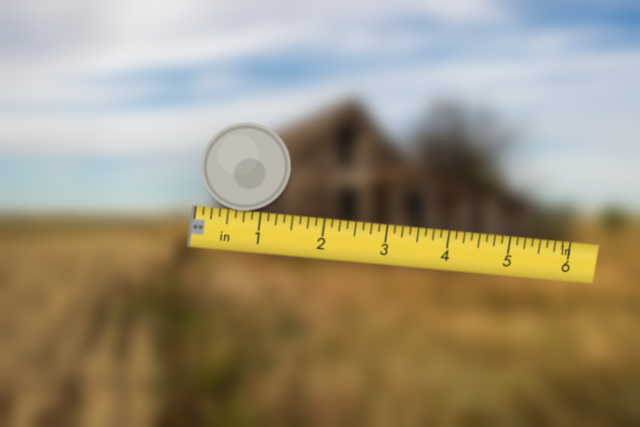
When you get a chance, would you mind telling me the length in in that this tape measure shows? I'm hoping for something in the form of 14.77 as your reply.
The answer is 1.375
